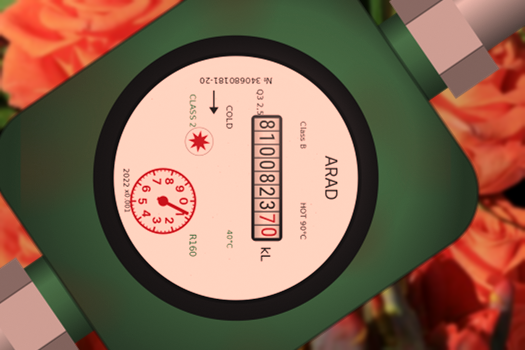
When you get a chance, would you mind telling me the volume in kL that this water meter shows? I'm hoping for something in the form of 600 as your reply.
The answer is 8100823.700
